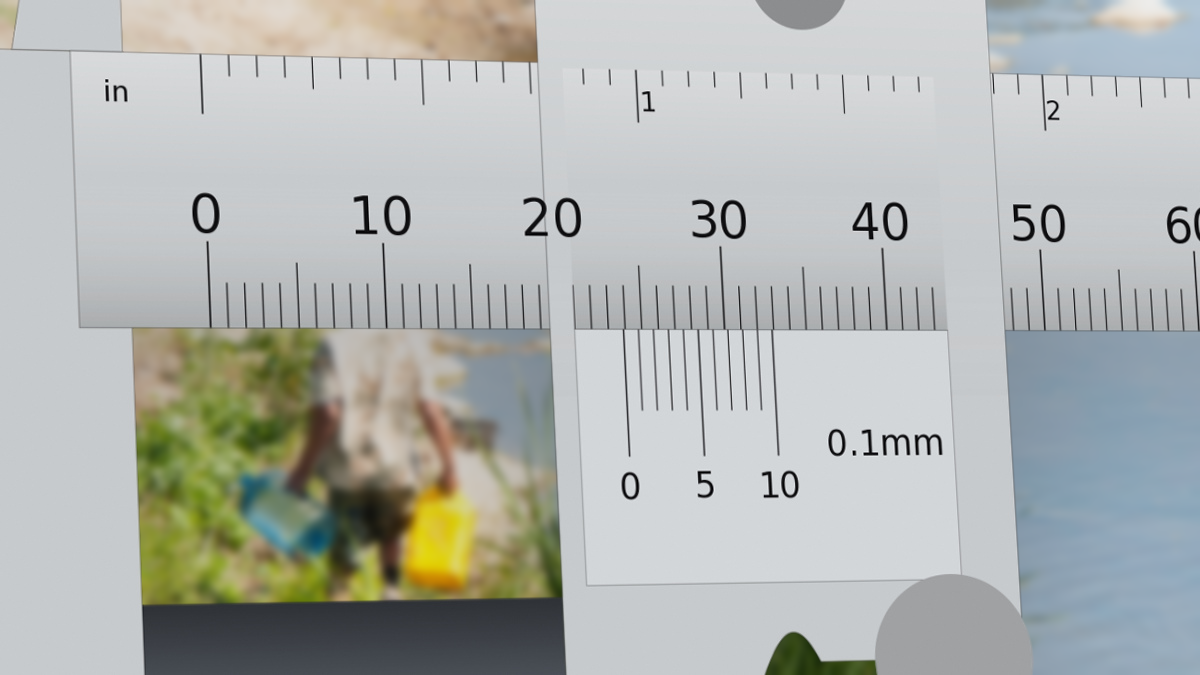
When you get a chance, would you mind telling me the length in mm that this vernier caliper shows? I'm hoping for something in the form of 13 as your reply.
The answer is 23.9
